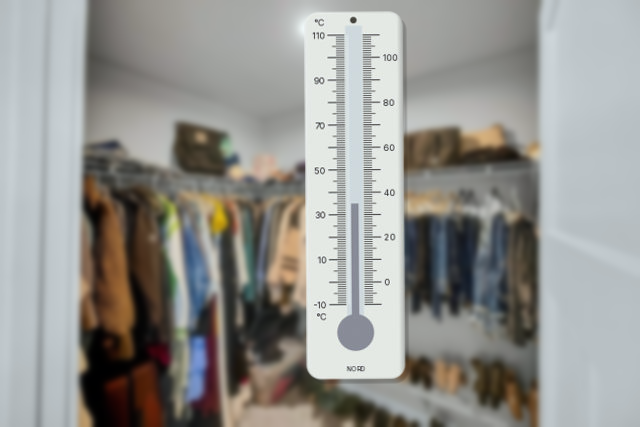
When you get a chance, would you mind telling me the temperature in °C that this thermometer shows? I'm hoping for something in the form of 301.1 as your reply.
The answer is 35
